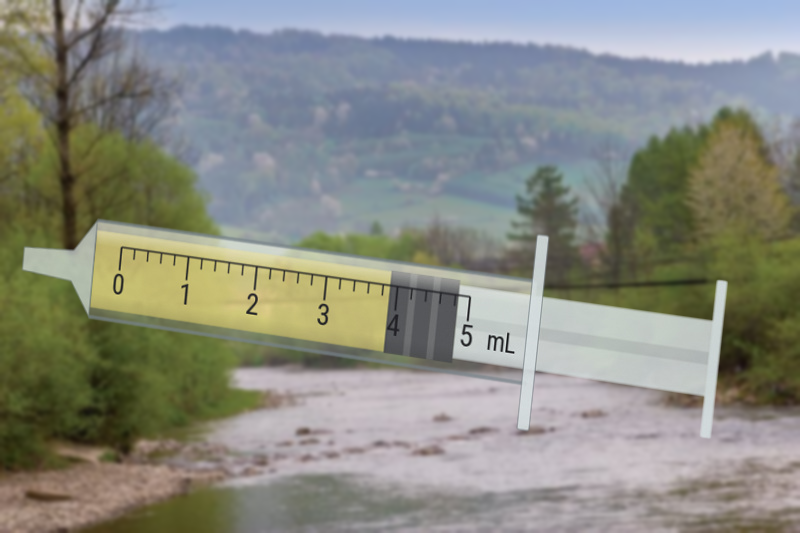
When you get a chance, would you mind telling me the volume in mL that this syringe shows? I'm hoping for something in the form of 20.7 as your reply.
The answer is 3.9
